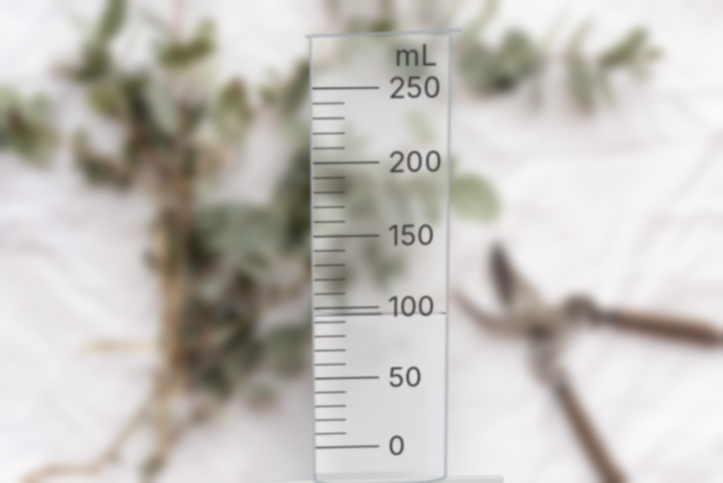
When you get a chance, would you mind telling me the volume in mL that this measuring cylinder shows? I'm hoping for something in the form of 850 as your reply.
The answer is 95
